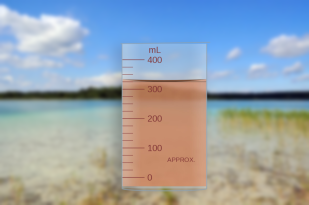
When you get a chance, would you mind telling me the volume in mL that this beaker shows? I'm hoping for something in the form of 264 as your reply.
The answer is 325
